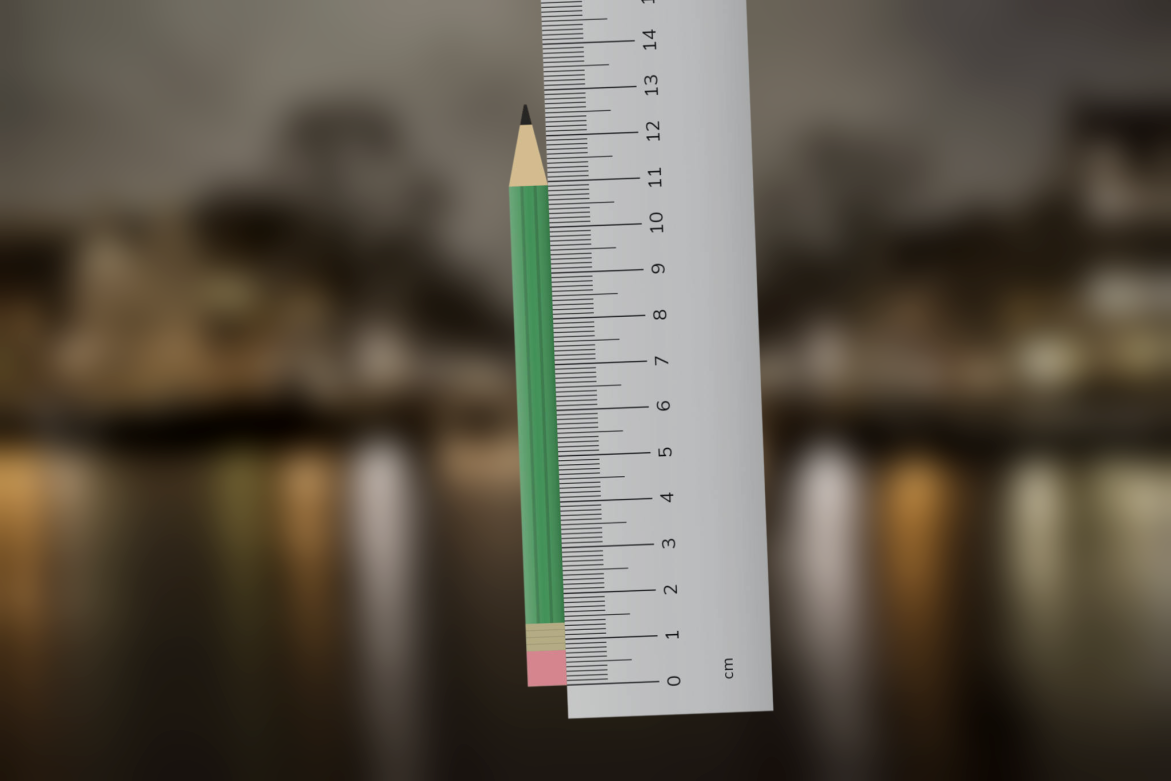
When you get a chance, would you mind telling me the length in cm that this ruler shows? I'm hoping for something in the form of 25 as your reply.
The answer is 12.7
